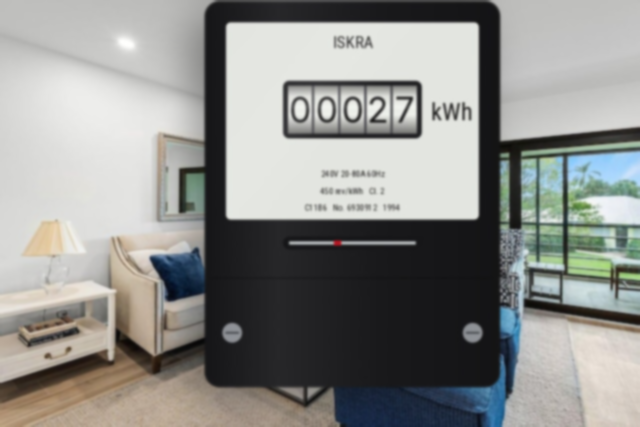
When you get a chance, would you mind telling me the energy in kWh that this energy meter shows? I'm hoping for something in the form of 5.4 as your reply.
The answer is 27
